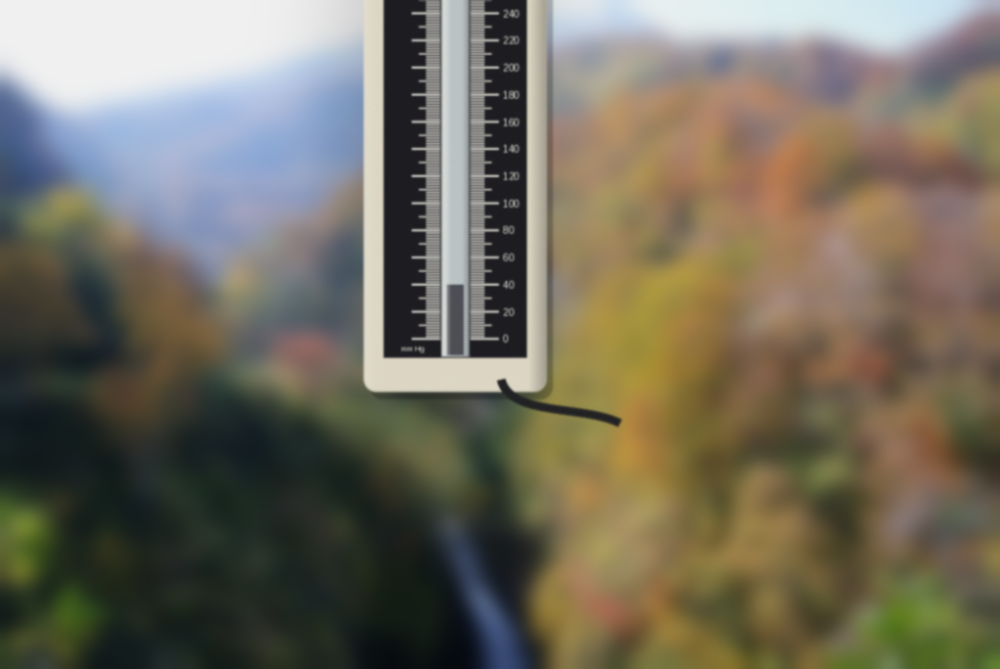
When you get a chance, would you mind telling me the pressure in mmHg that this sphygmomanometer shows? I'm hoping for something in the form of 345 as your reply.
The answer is 40
